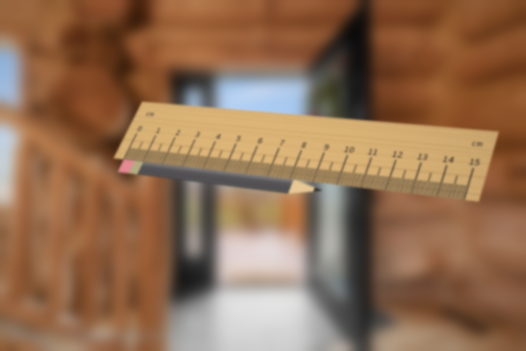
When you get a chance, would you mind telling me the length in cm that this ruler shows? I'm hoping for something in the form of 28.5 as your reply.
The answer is 9.5
